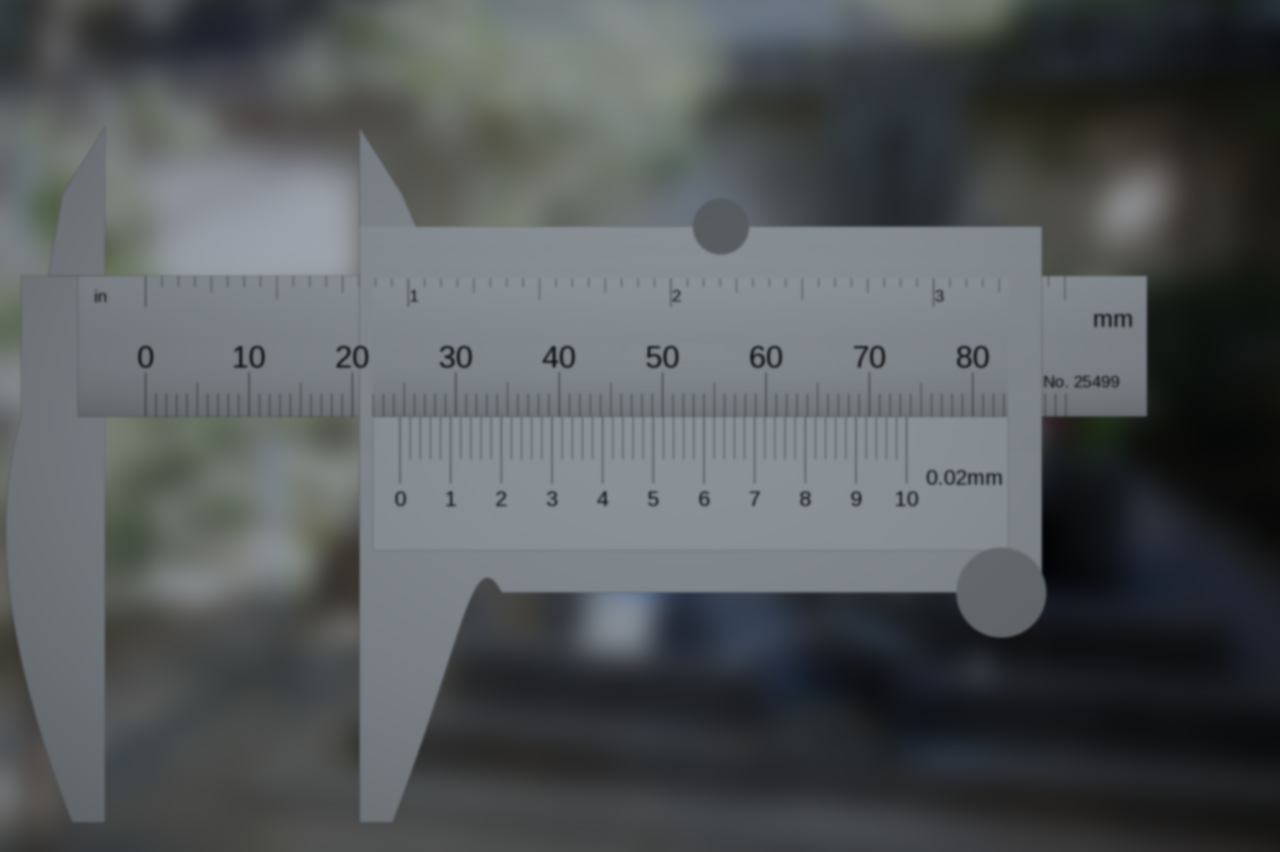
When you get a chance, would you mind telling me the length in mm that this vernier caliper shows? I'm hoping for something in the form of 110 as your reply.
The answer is 24.6
